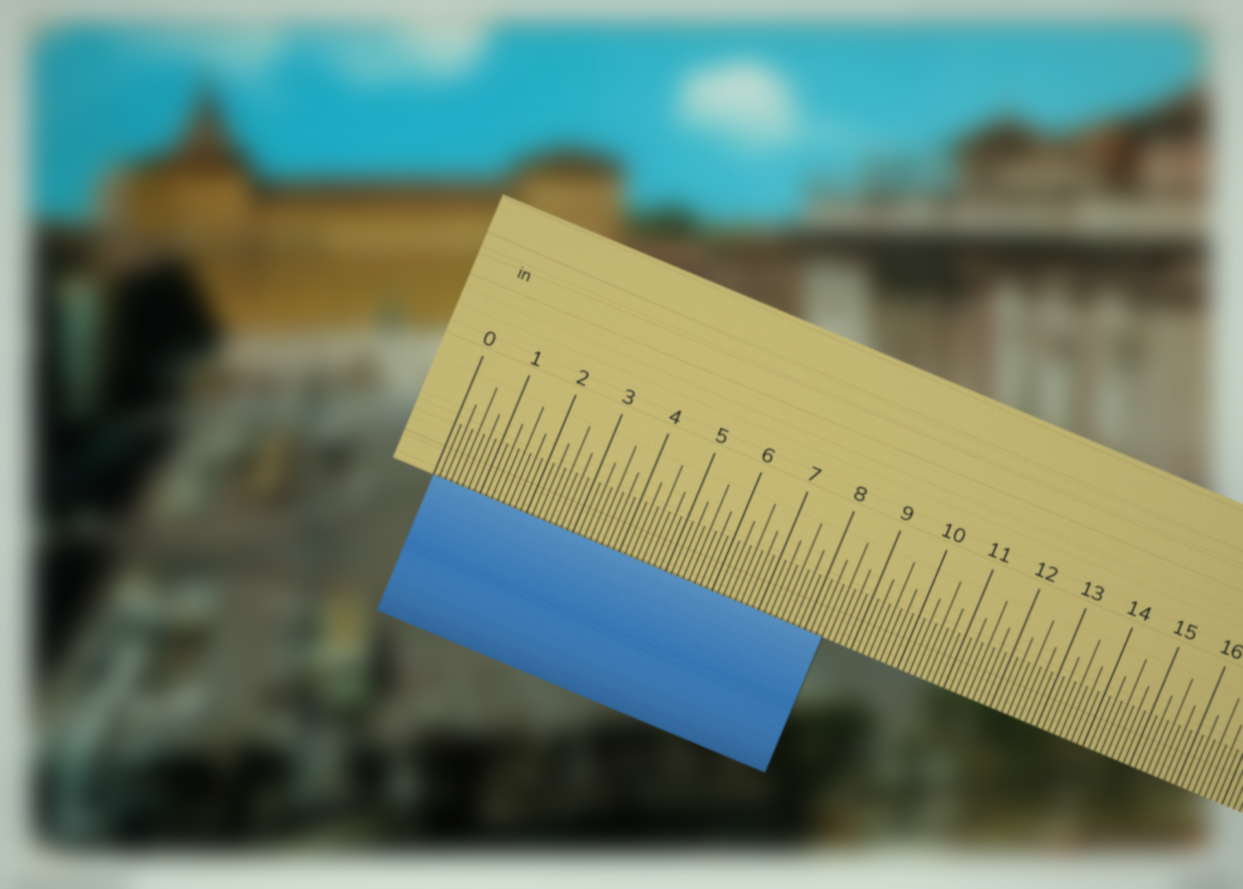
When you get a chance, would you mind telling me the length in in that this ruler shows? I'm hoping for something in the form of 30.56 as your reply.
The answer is 8.375
